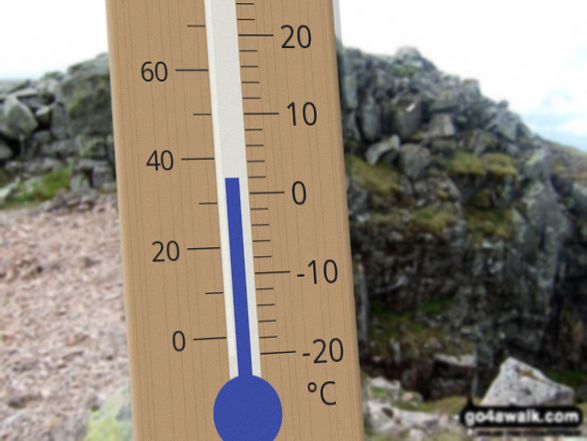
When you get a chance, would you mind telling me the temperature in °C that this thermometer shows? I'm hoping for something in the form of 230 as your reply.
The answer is 2
